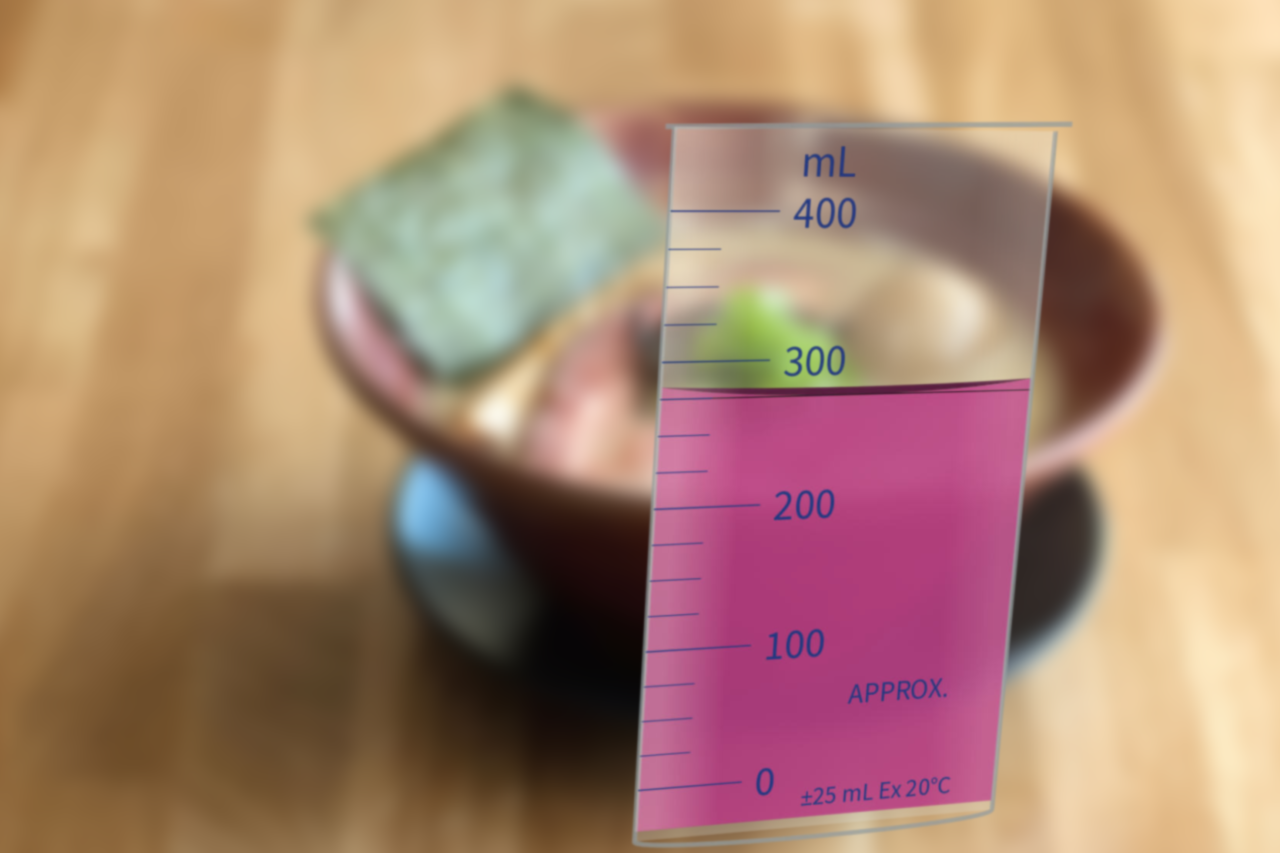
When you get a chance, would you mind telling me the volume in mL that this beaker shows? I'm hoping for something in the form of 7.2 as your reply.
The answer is 275
